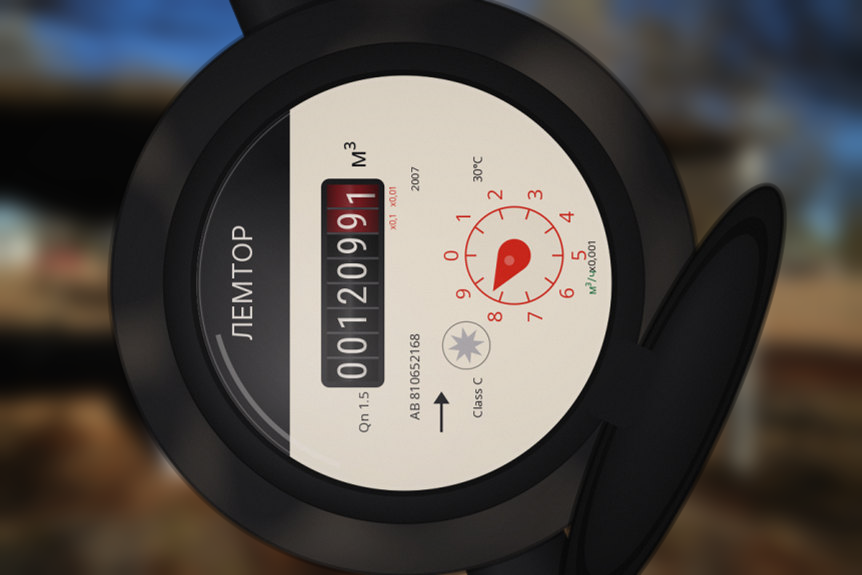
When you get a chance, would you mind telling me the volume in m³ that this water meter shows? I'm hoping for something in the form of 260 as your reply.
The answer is 1209.908
